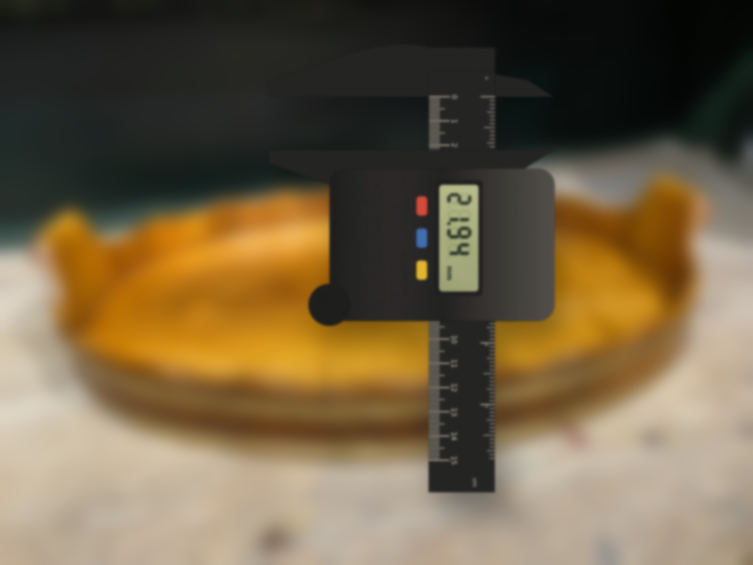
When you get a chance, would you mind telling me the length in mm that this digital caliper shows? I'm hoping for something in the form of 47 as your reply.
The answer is 21.94
